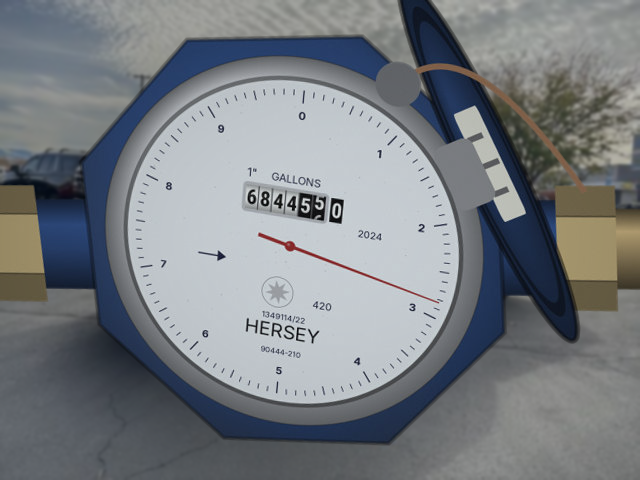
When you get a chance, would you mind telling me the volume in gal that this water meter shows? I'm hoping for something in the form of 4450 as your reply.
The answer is 6844552.8
